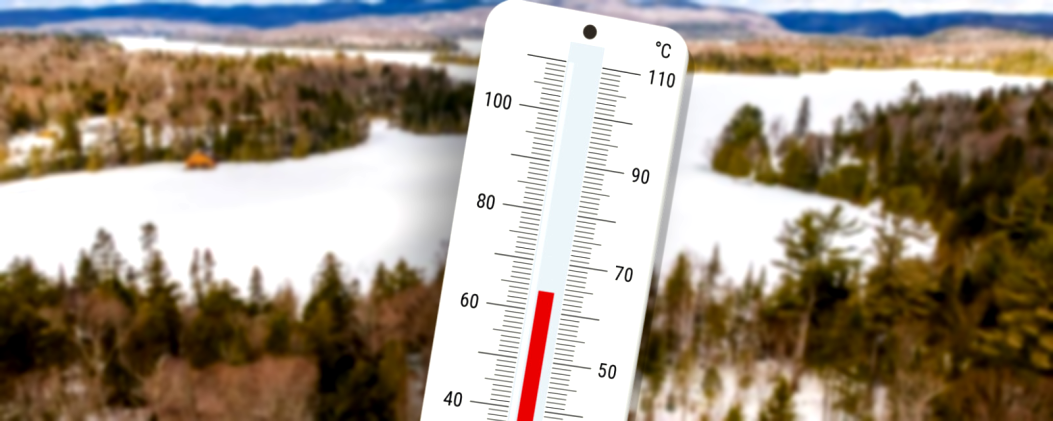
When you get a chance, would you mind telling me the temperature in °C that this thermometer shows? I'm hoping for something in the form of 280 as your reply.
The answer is 64
